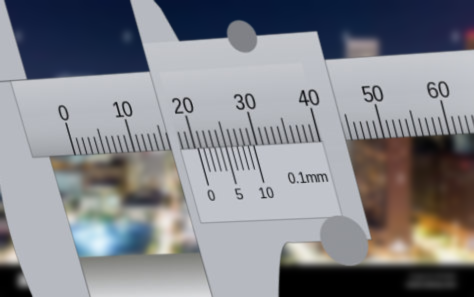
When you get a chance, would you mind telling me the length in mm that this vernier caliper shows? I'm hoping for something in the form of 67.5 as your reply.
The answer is 20.5
